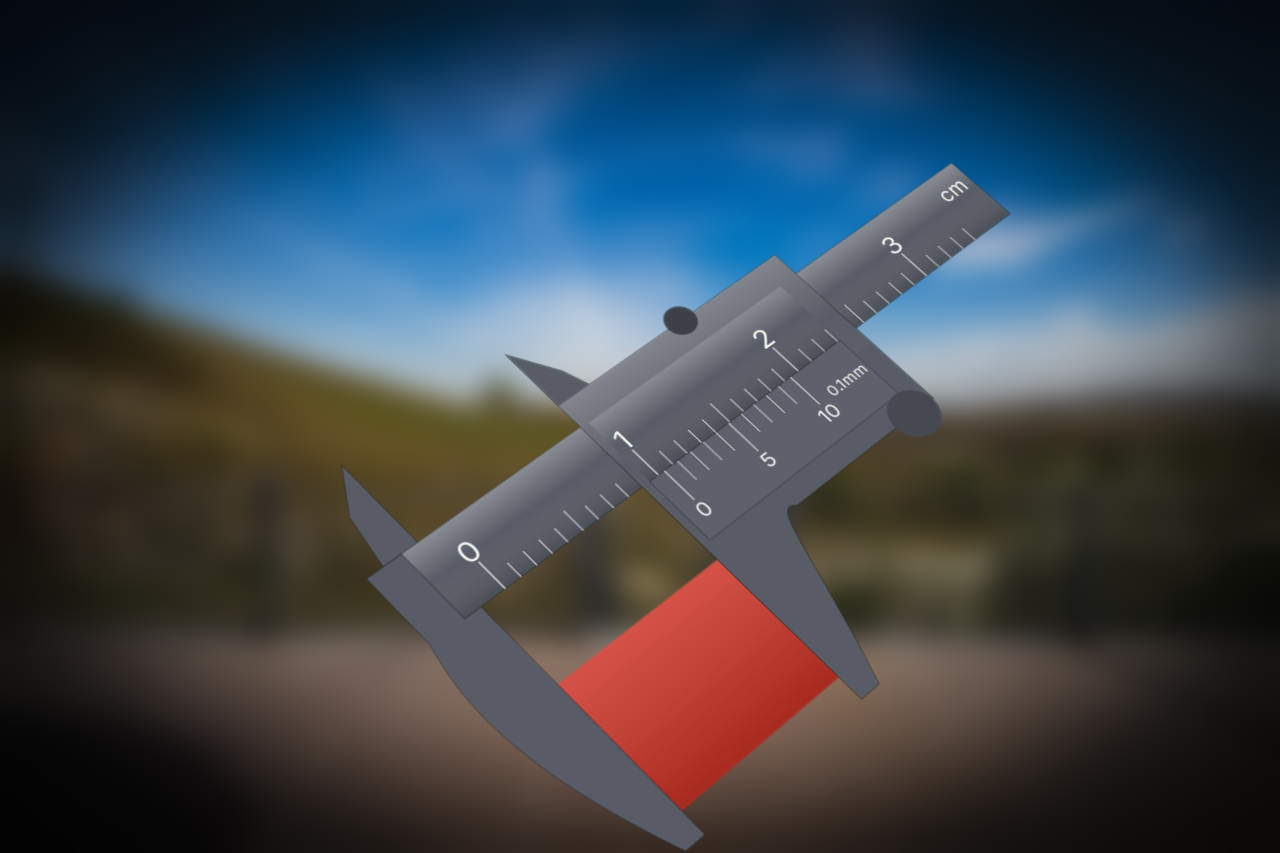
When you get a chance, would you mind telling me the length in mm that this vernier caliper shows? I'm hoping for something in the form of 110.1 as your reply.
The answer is 10.4
